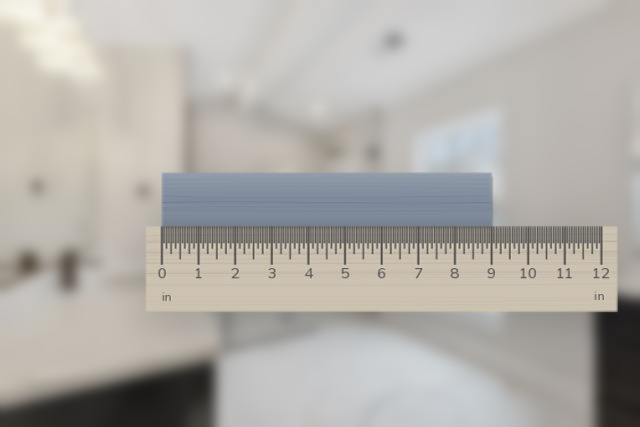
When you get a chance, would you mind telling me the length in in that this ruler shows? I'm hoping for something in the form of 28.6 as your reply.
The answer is 9
